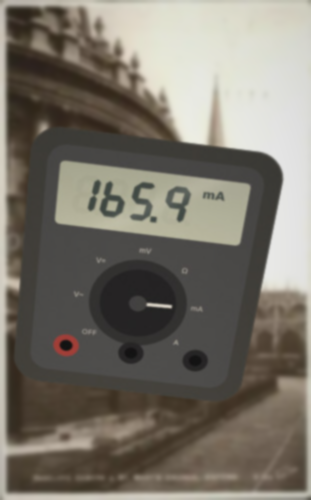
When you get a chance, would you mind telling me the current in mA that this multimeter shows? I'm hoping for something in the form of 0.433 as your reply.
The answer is 165.9
